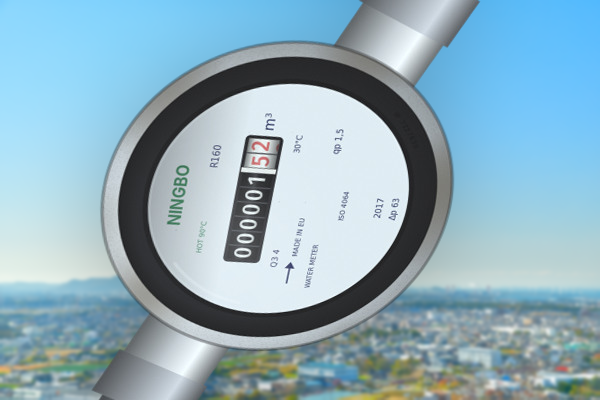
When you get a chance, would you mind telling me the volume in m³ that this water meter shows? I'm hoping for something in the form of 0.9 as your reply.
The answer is 1.52
